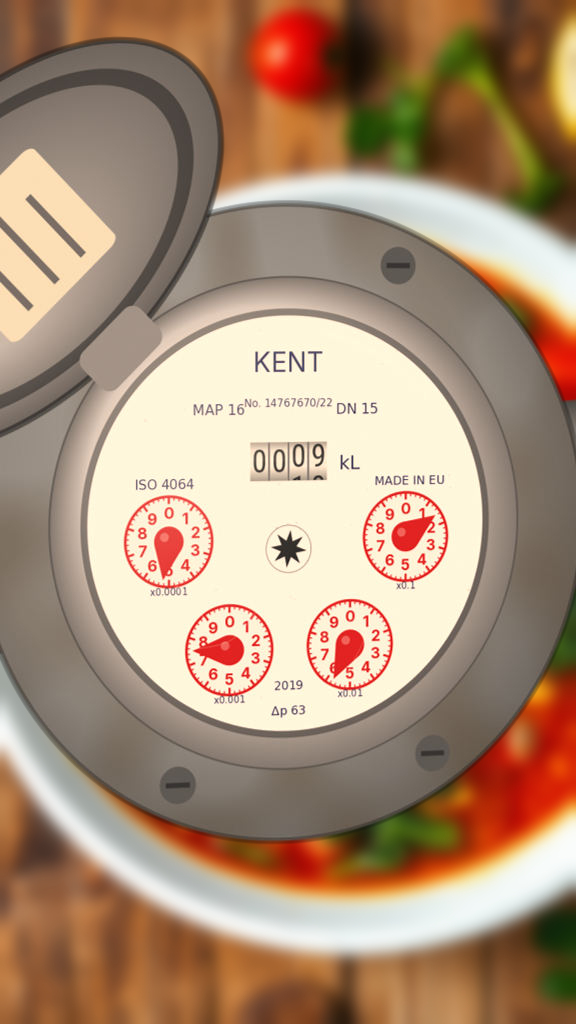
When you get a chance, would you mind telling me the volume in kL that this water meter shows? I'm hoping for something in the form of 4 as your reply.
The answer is 9.1575
